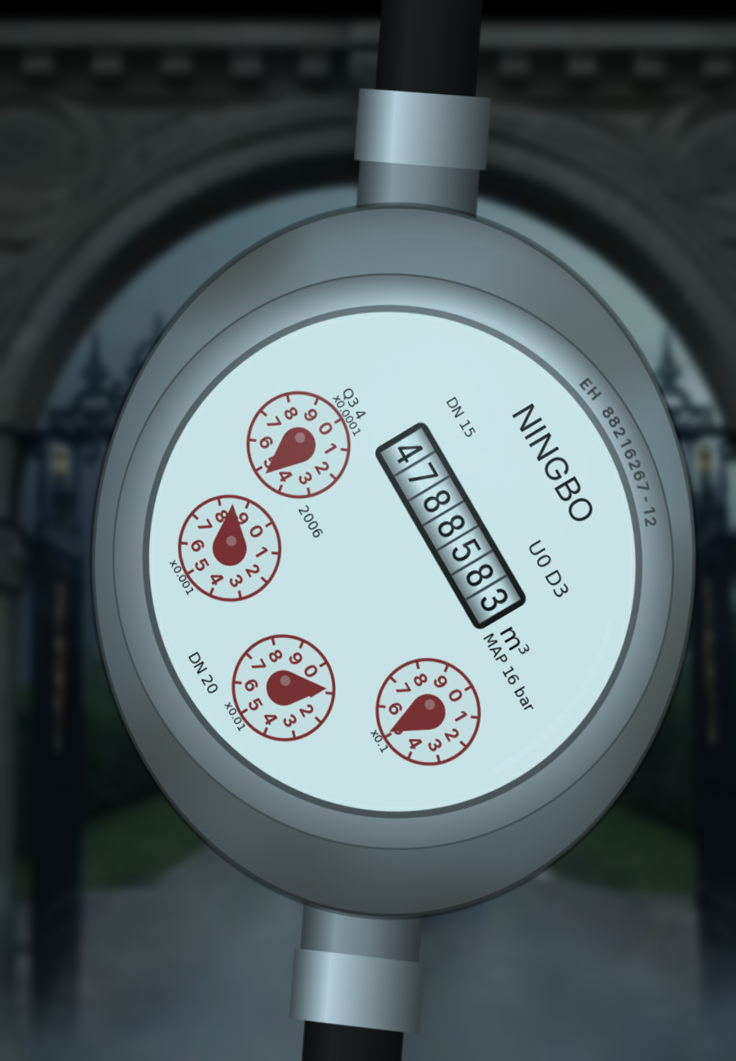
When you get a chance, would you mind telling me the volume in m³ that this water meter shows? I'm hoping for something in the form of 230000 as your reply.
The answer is 4788583.5084
